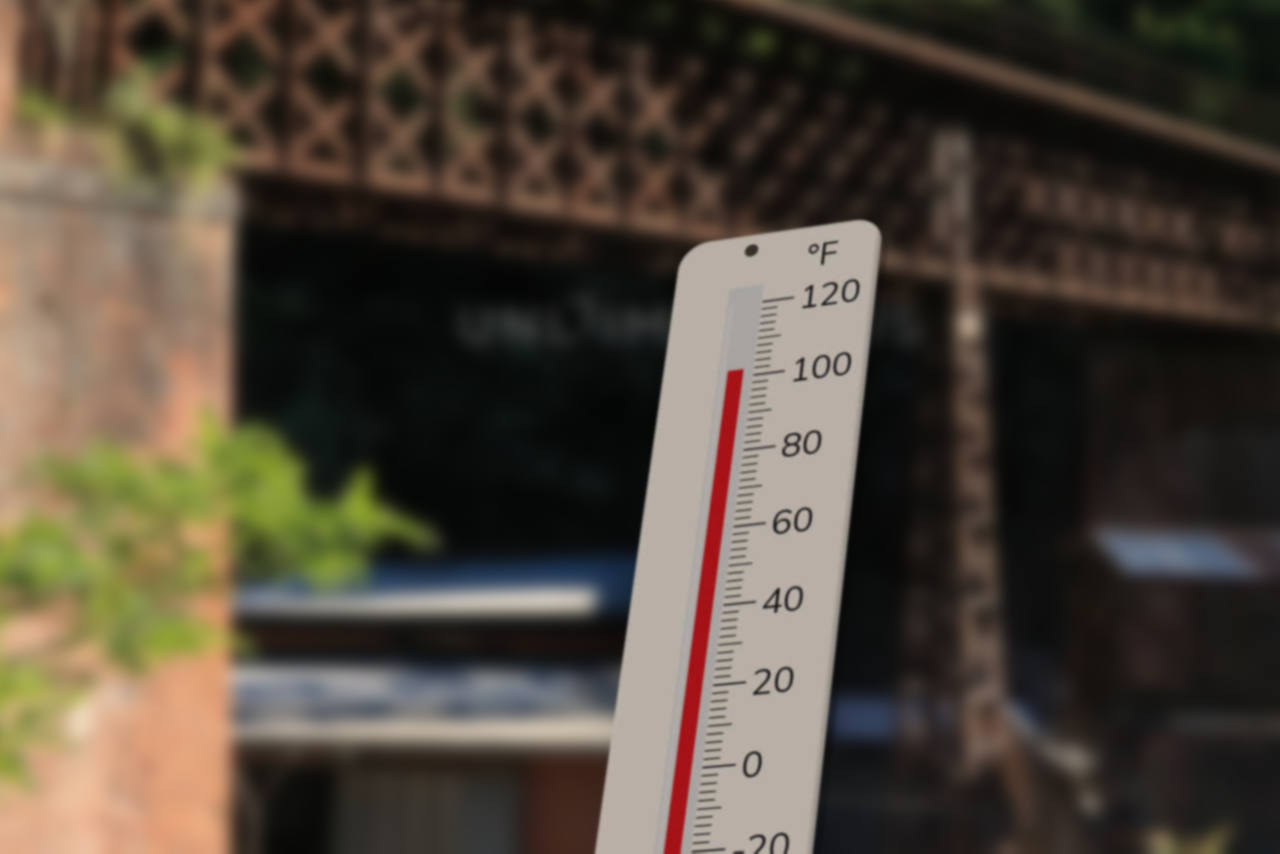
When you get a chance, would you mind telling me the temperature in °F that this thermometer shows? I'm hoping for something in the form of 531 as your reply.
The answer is 102
